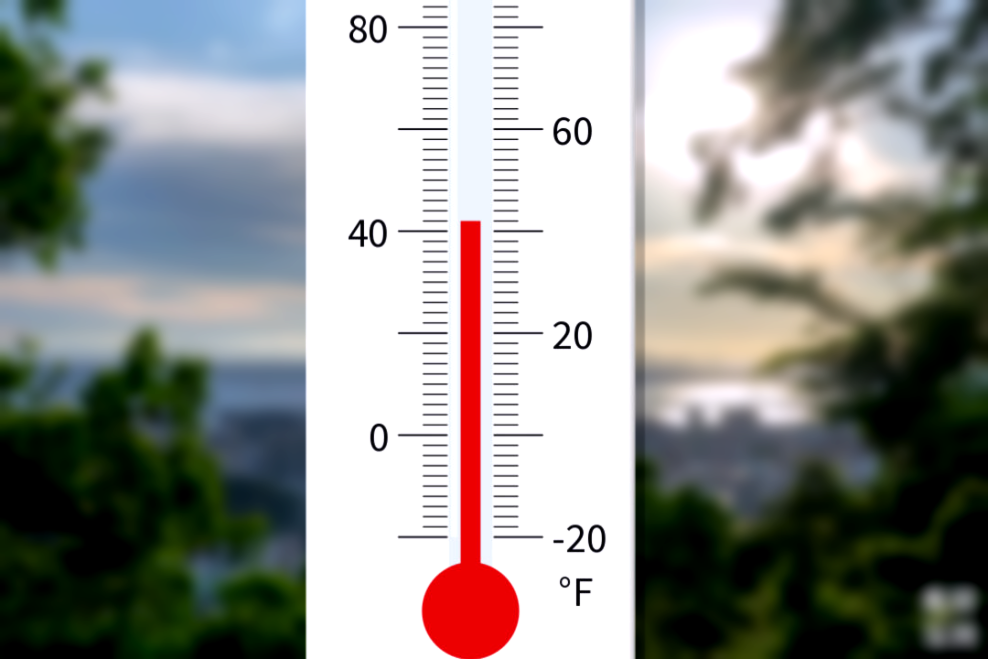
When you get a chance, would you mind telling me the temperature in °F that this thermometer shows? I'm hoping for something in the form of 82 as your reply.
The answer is 42
